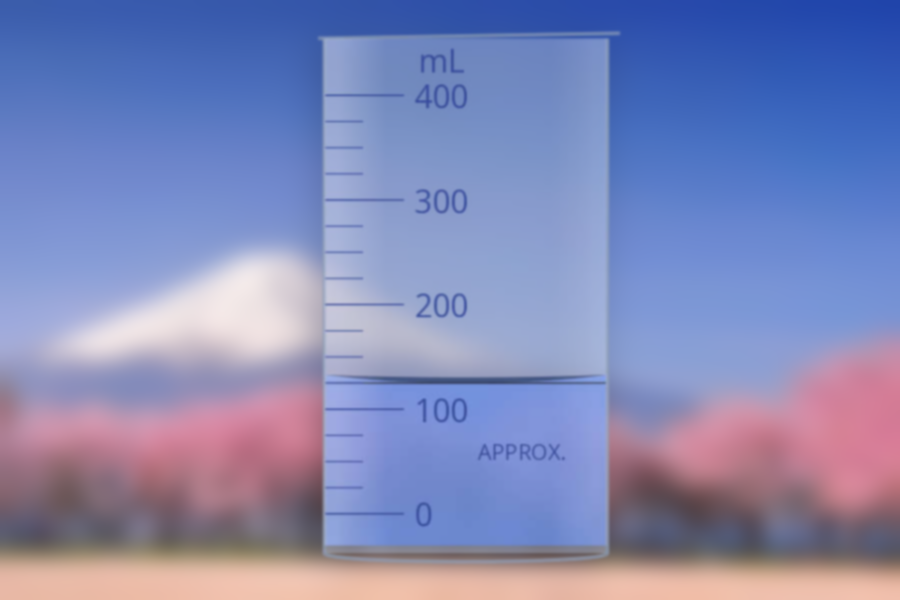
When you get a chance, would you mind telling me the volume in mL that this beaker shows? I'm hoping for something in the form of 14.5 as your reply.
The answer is 125
